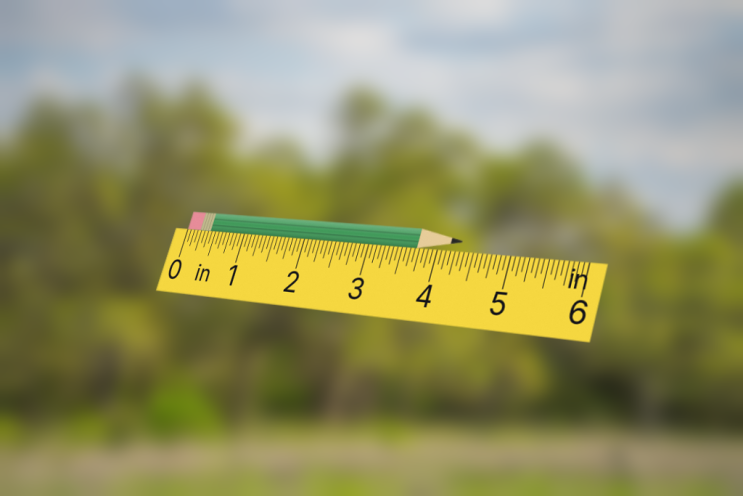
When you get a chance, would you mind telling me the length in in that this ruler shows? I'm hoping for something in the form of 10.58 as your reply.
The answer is 4.3125
